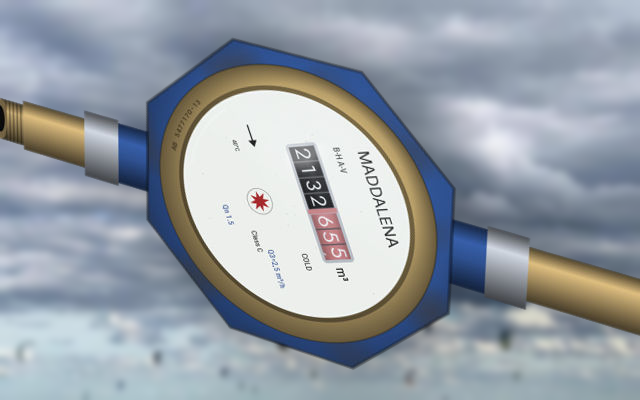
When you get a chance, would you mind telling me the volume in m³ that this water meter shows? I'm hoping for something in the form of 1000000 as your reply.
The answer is 2132.655
